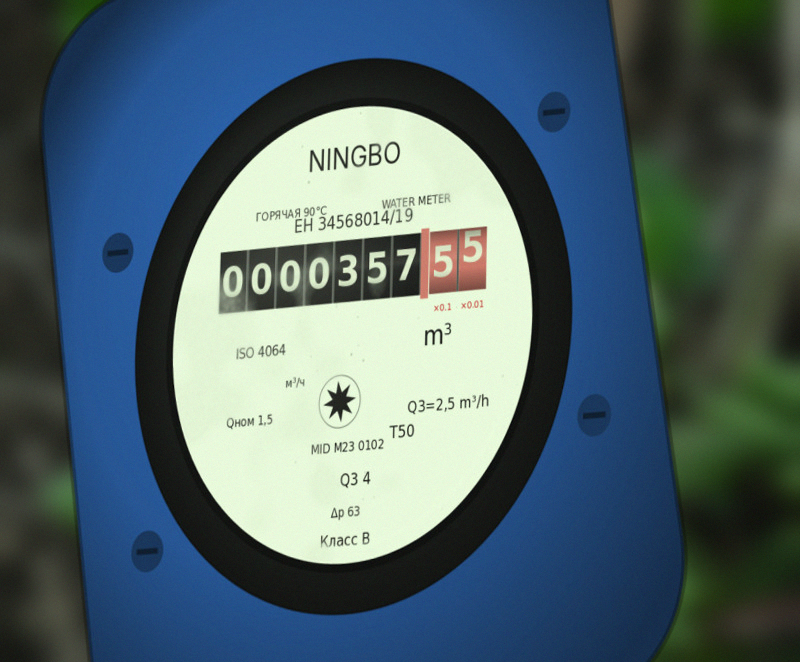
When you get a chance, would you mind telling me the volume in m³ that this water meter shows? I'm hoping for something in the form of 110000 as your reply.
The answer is 357.55
